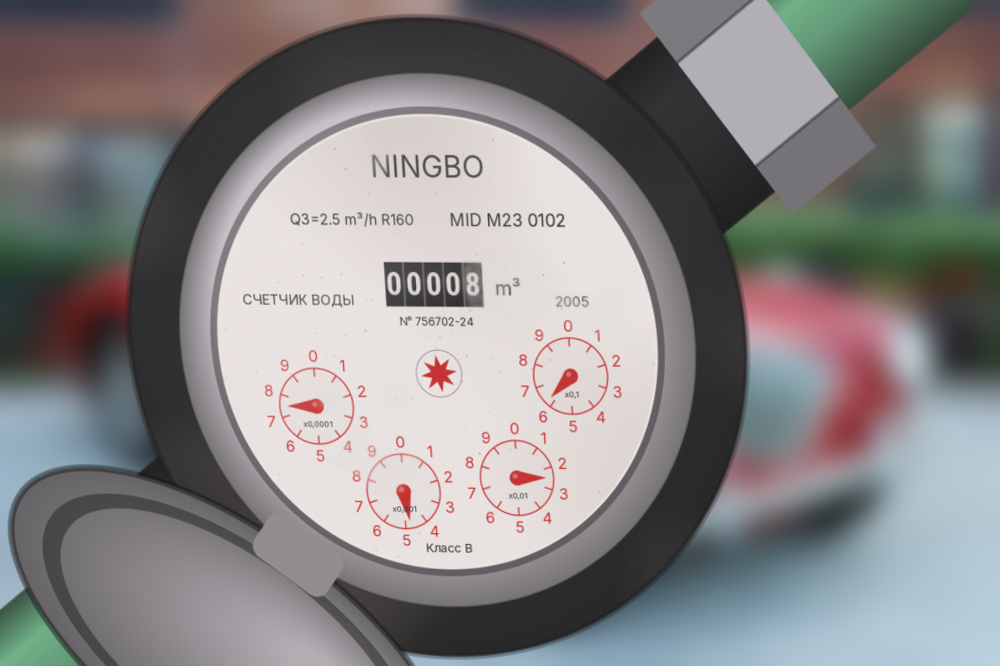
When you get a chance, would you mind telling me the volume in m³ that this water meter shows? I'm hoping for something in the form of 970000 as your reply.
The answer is 8.6247
